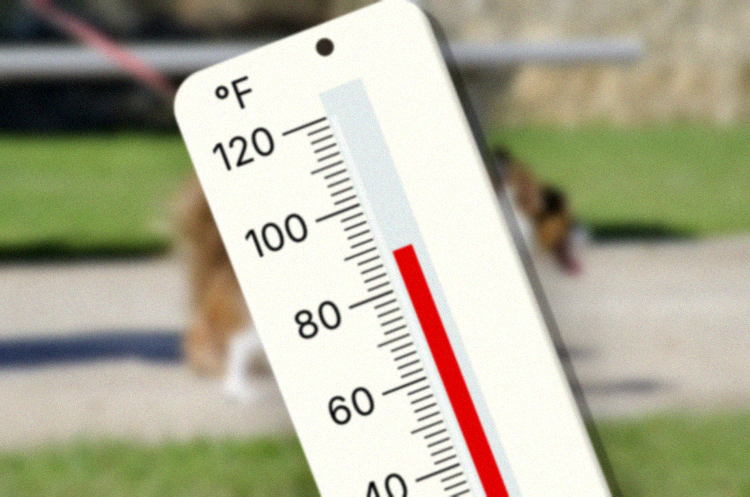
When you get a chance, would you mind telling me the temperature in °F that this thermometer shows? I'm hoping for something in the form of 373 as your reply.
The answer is 88
